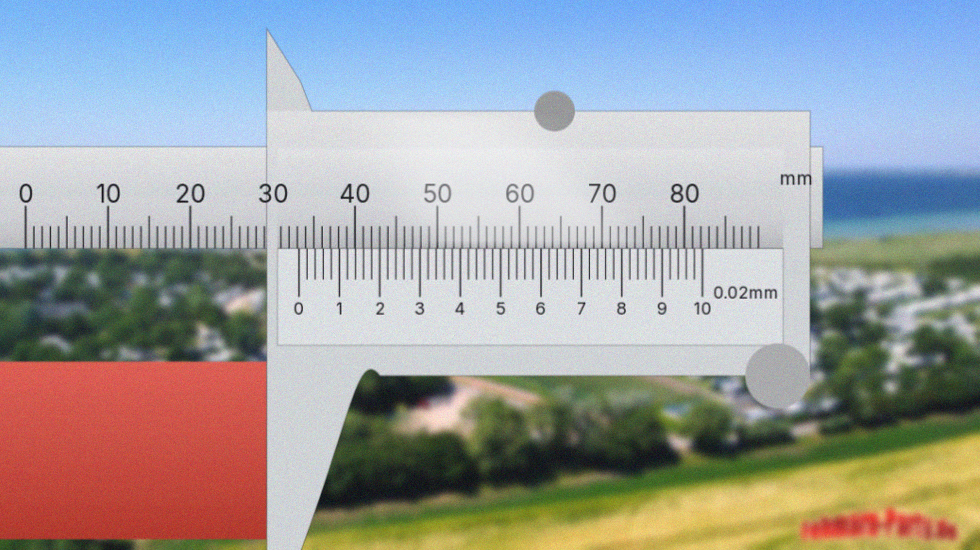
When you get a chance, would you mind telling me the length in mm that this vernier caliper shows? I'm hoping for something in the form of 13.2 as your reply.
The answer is 33.2
